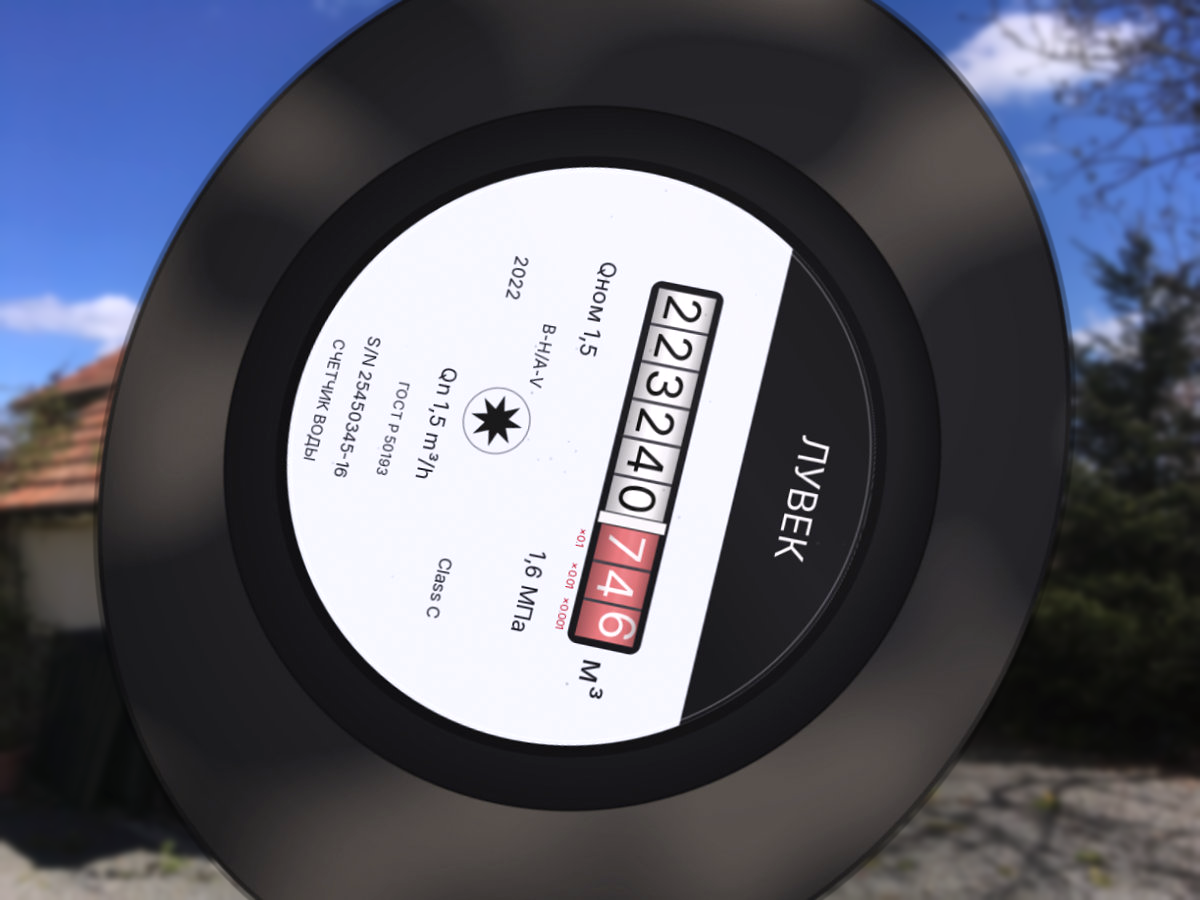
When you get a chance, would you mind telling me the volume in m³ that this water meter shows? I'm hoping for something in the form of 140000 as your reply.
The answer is 223240.746
